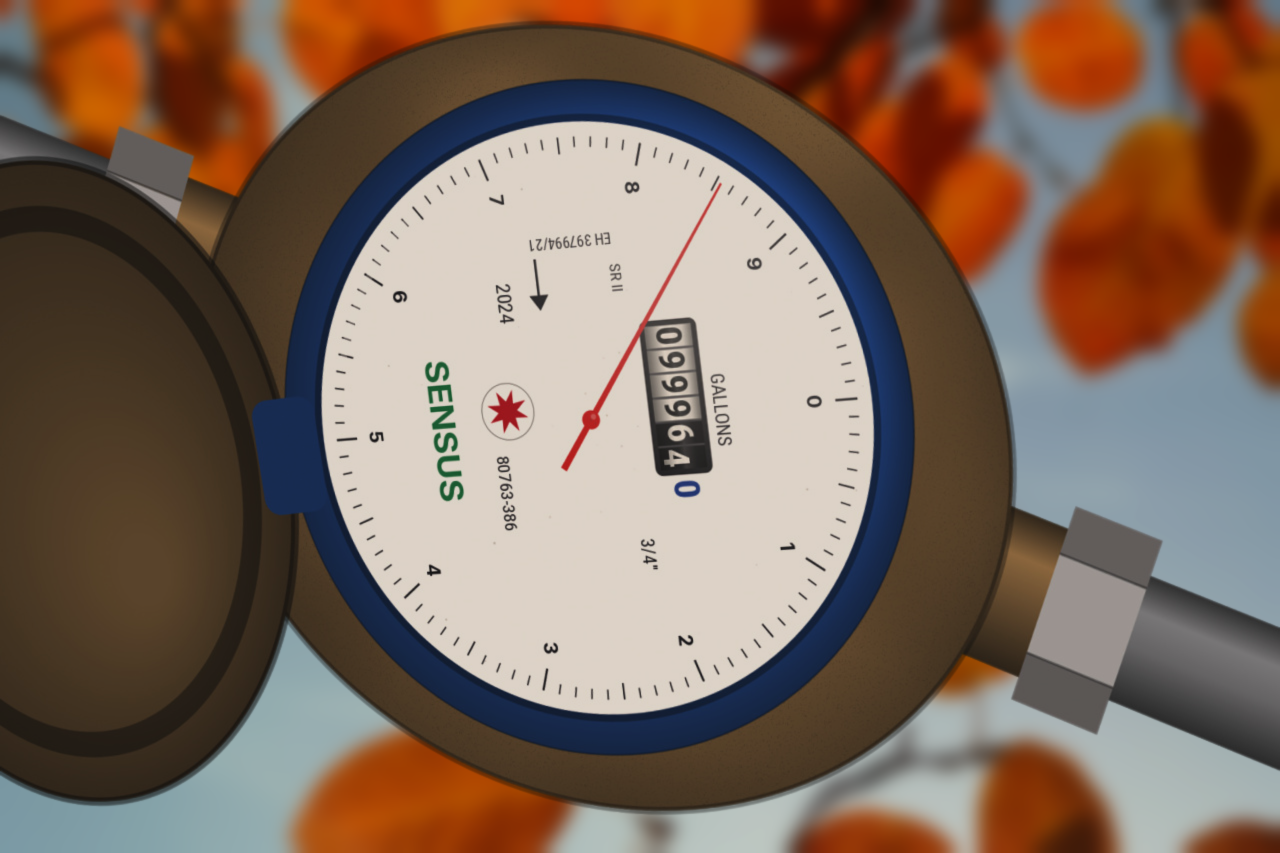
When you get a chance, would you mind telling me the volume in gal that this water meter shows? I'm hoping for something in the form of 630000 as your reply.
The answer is 999638.5
